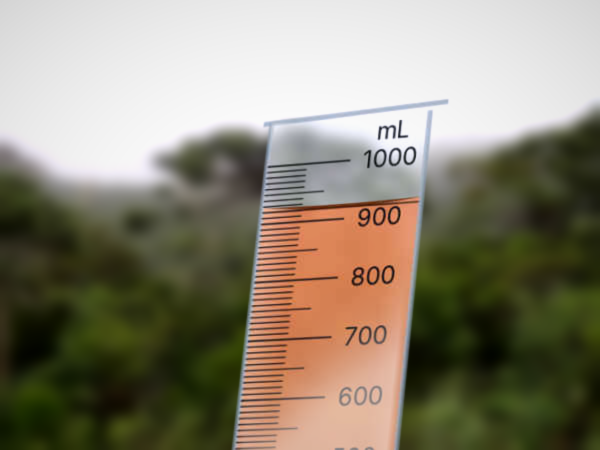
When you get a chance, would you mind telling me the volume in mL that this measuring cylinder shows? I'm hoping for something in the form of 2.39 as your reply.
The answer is 920
